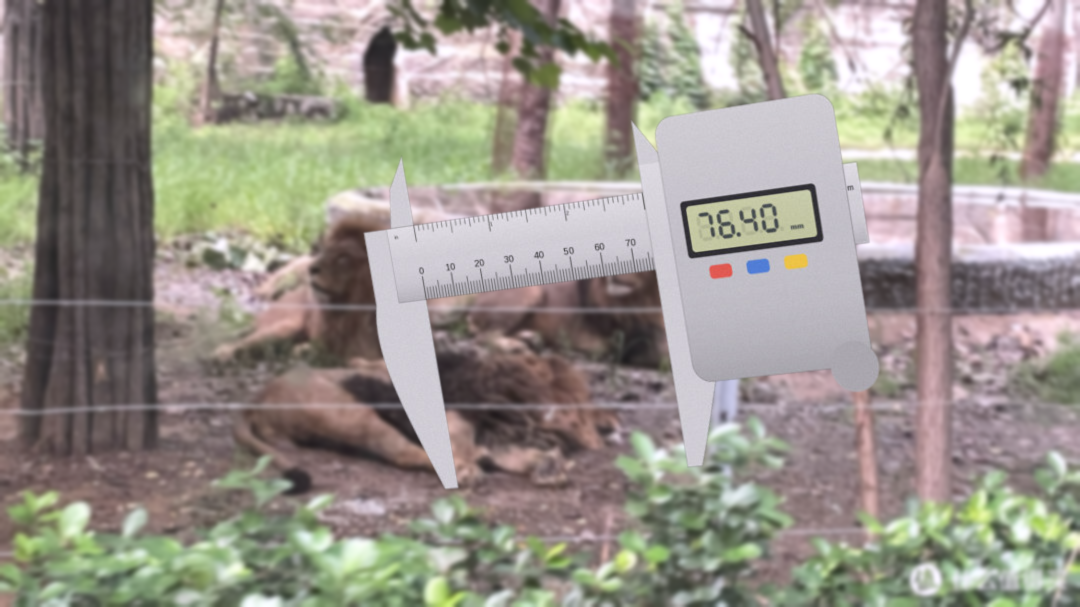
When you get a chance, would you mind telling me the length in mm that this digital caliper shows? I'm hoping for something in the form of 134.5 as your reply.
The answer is 76.40
